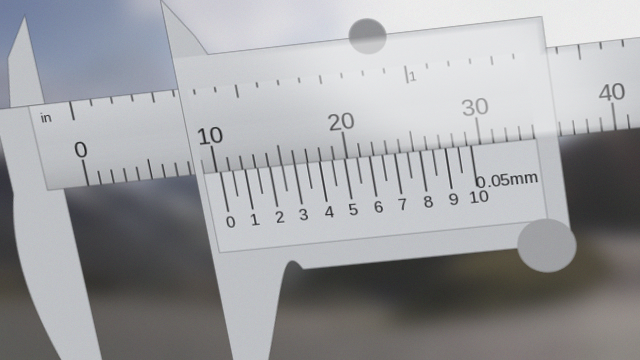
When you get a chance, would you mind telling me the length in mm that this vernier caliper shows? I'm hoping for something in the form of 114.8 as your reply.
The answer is 10.3
